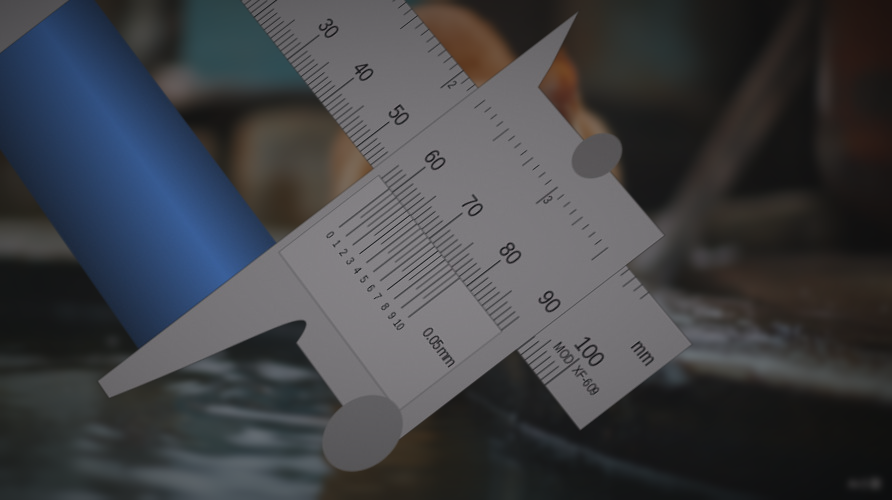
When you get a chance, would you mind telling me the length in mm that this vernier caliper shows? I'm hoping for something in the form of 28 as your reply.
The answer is 59.2
